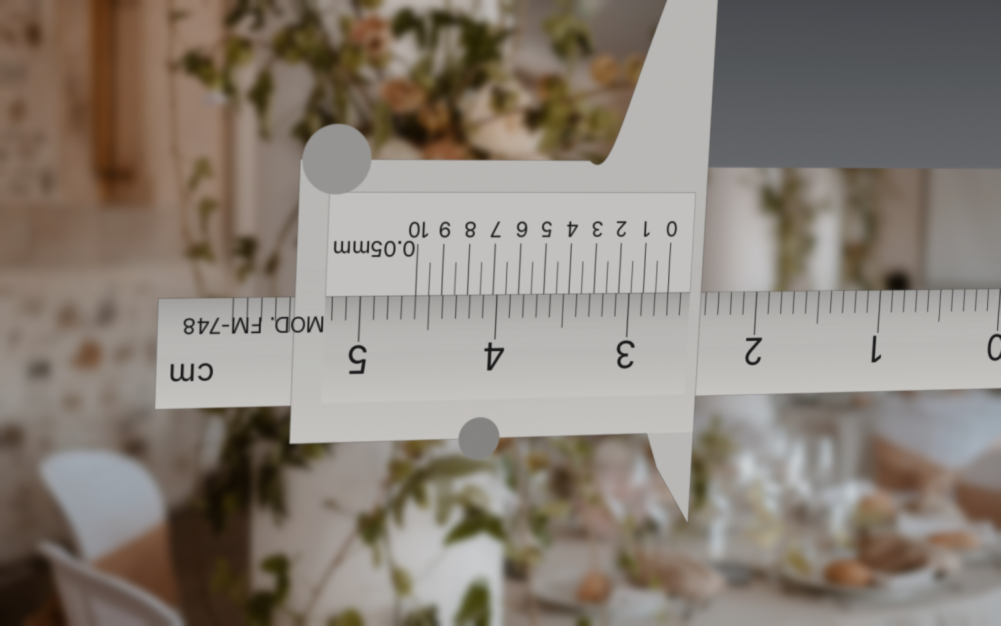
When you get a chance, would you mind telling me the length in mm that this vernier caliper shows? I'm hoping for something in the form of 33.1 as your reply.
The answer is 27.0
